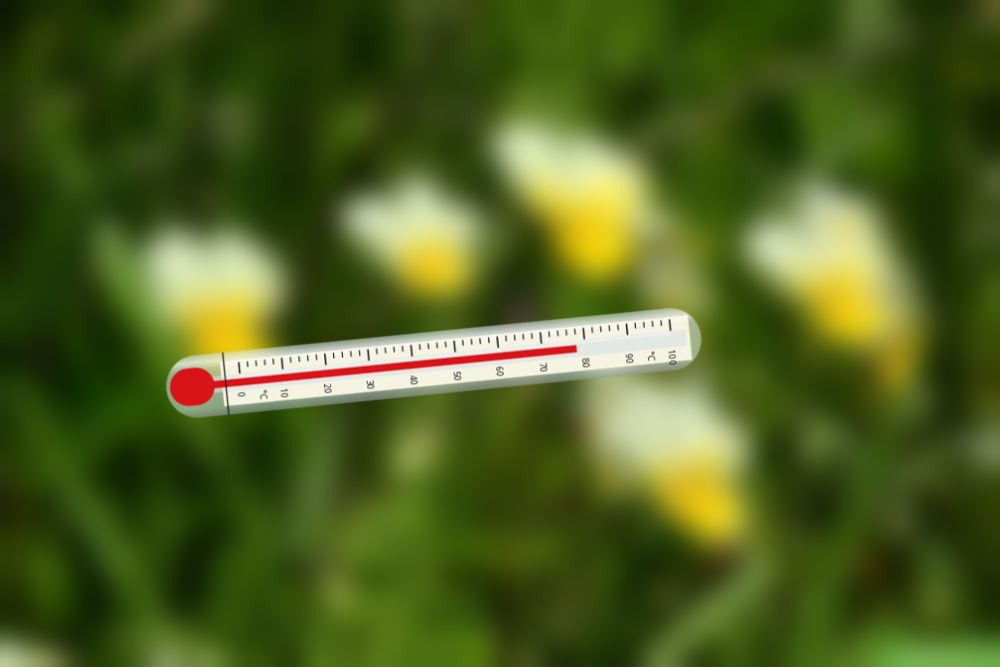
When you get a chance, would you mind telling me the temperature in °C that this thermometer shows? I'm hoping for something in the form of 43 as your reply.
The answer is 78
